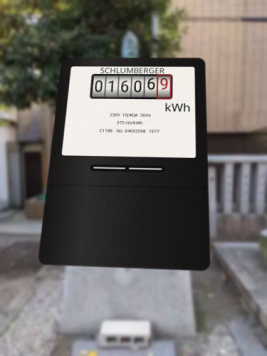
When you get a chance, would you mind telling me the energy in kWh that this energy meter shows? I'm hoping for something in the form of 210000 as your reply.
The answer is 1606.9
